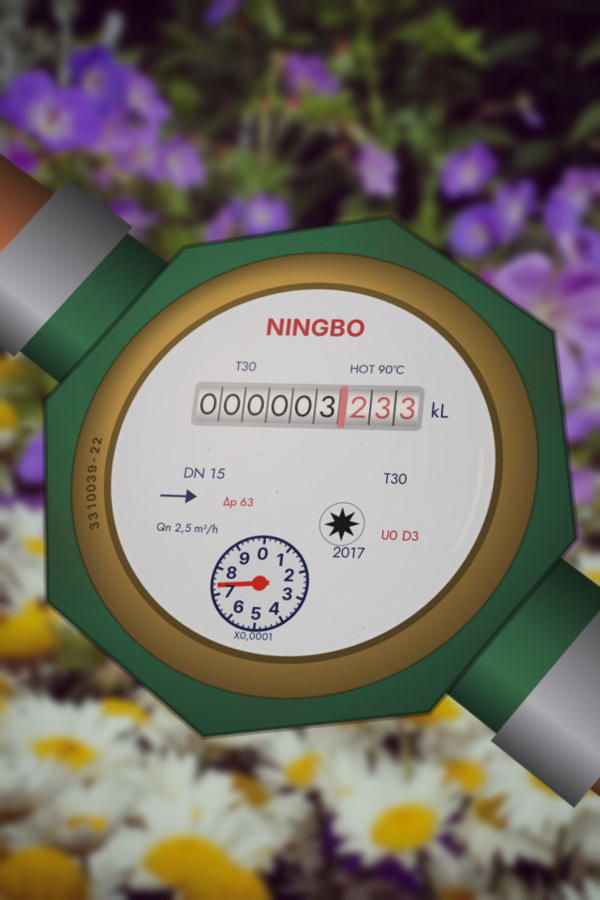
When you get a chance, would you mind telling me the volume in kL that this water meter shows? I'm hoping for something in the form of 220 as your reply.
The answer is 3.2337
